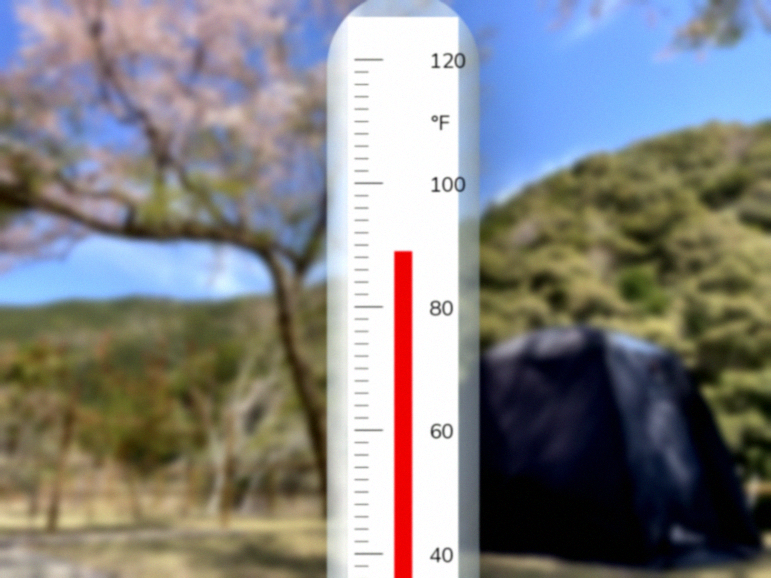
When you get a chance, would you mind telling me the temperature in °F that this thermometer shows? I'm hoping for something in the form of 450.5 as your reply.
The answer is 89
